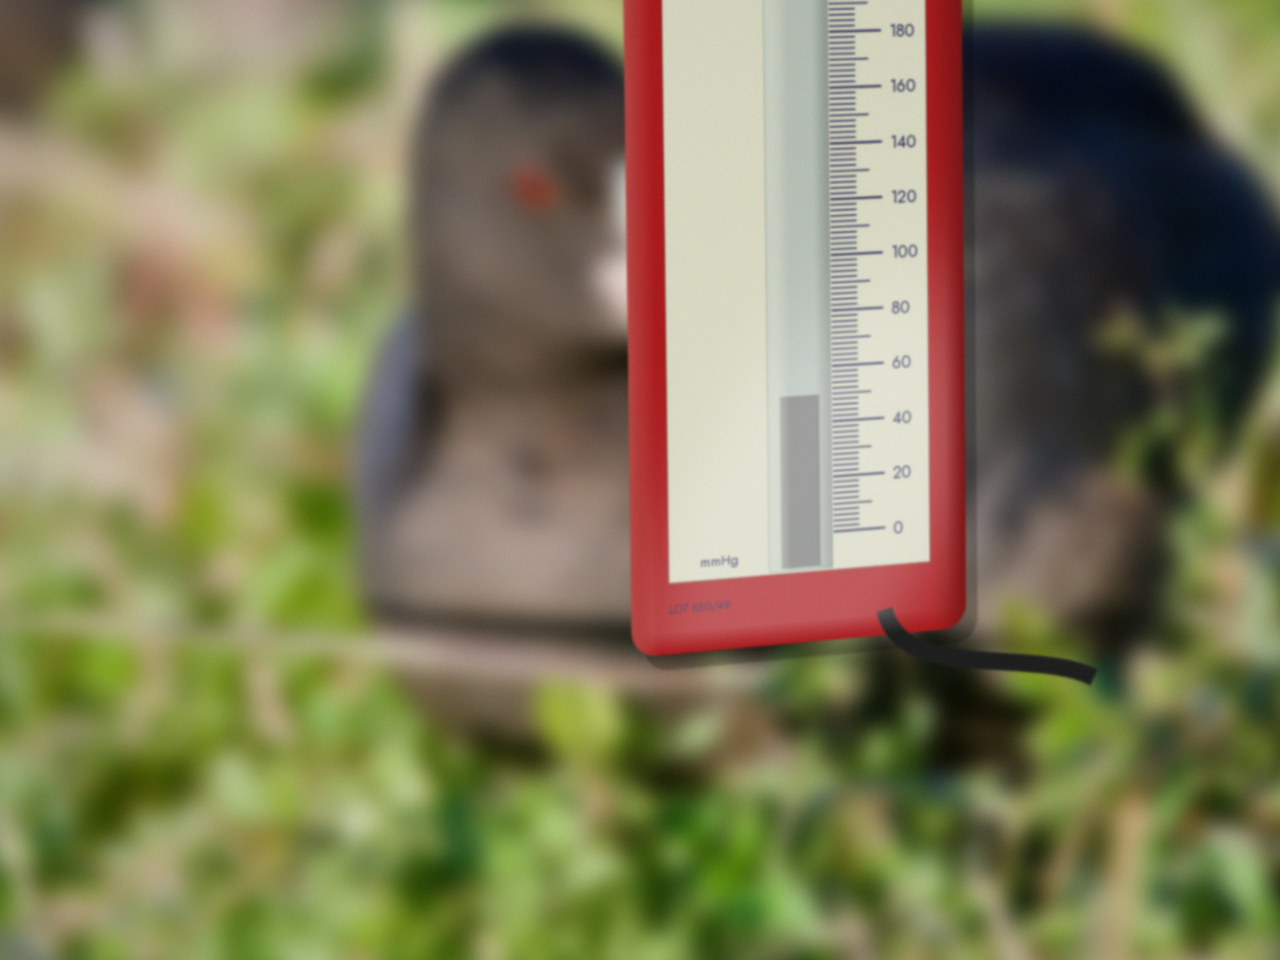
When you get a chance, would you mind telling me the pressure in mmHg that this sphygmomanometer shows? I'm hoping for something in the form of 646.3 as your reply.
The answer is 50
